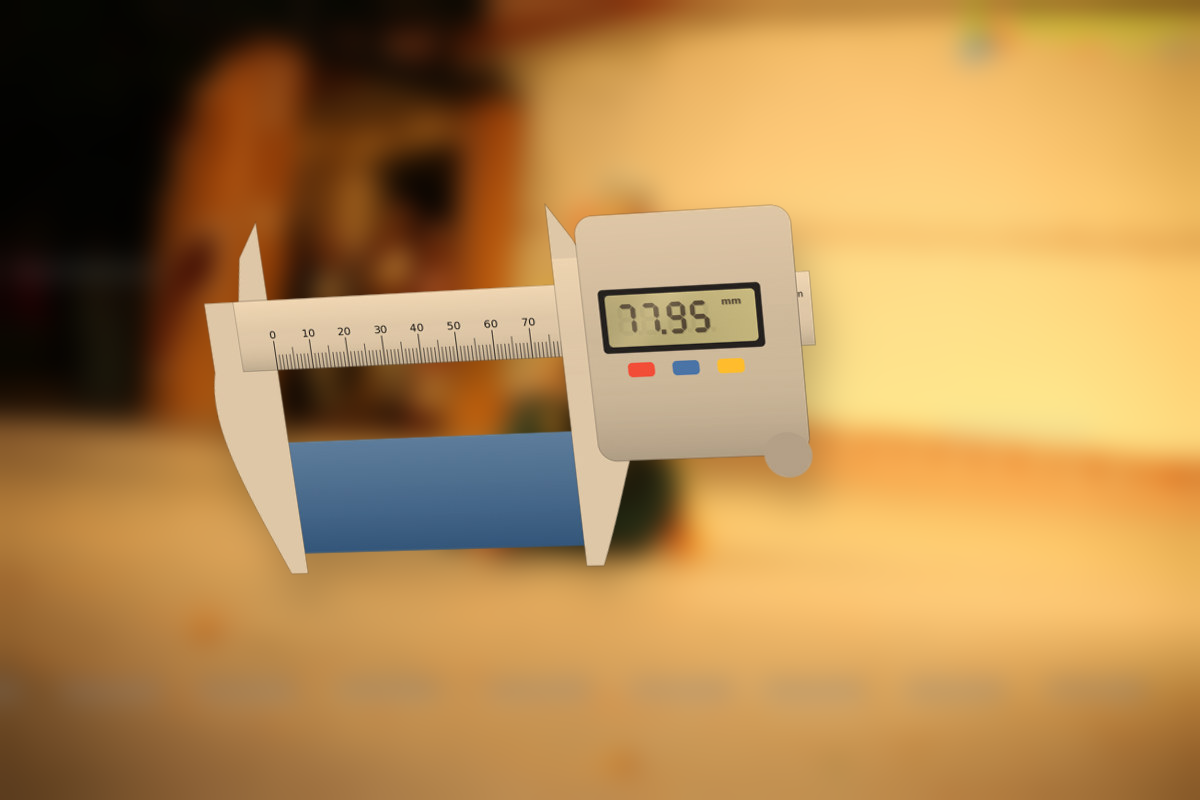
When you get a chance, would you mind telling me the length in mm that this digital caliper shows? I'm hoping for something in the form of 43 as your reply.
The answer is 77.95
